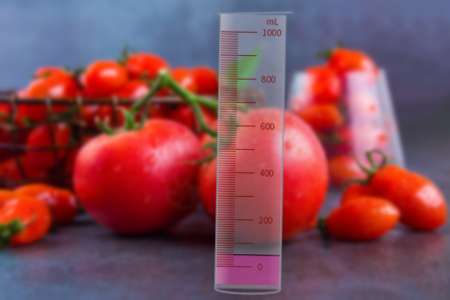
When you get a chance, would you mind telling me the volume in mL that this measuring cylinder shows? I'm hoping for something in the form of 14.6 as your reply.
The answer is 50
